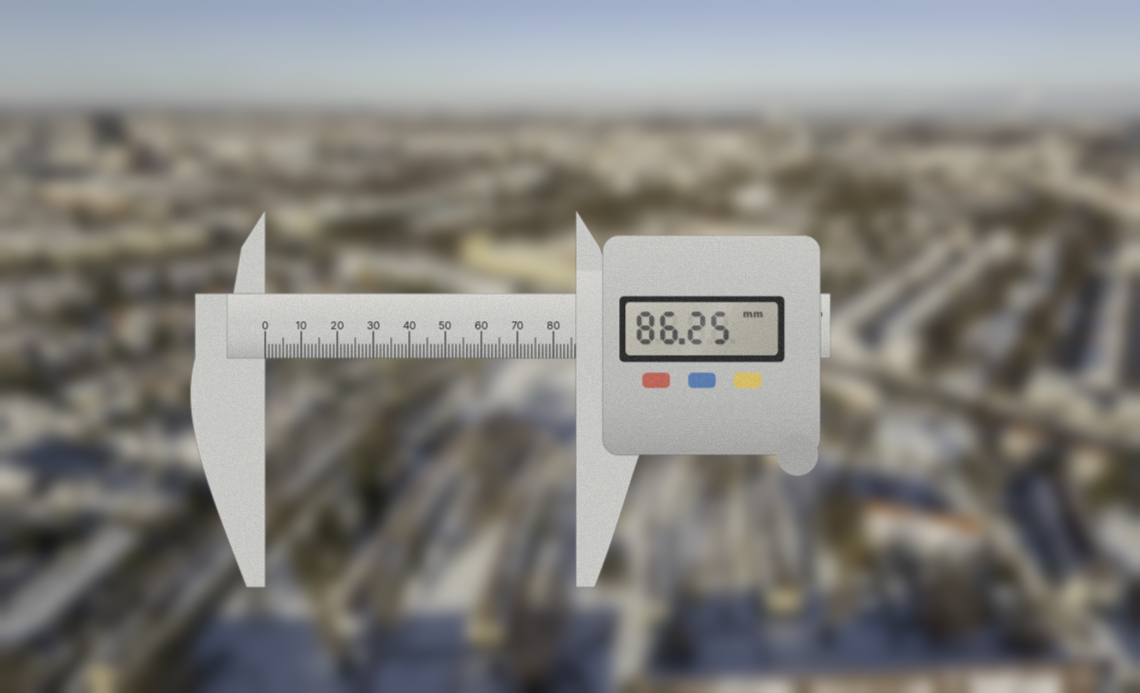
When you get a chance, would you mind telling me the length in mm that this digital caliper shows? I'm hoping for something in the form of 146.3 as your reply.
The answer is 86.25
